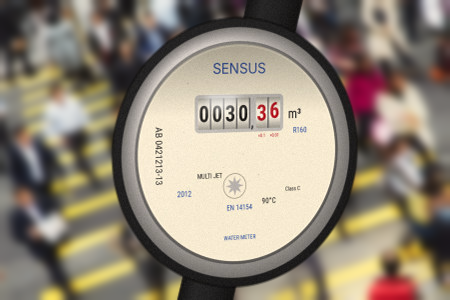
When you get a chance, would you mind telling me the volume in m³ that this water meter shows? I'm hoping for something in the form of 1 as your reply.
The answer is 30.36
